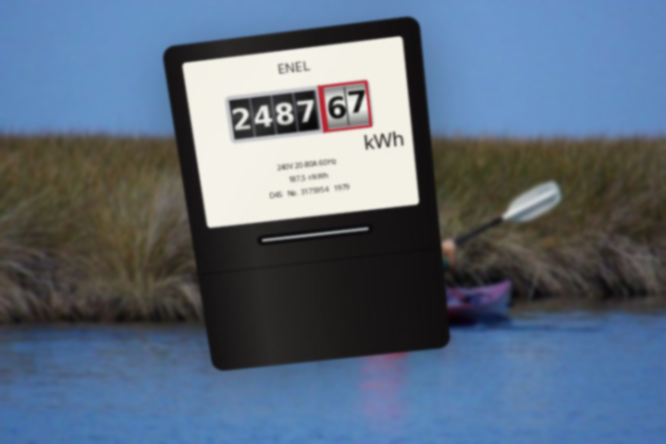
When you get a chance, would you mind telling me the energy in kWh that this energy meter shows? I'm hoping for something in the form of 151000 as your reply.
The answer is 2487.67
